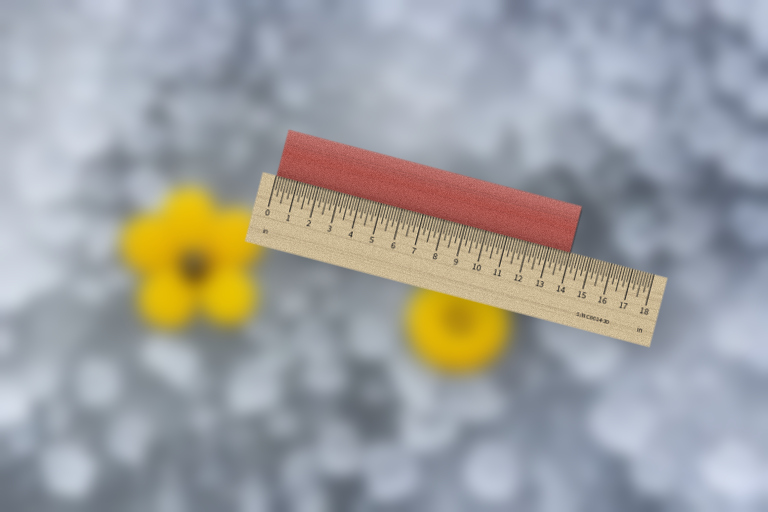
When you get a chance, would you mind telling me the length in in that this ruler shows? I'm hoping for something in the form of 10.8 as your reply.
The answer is 14
